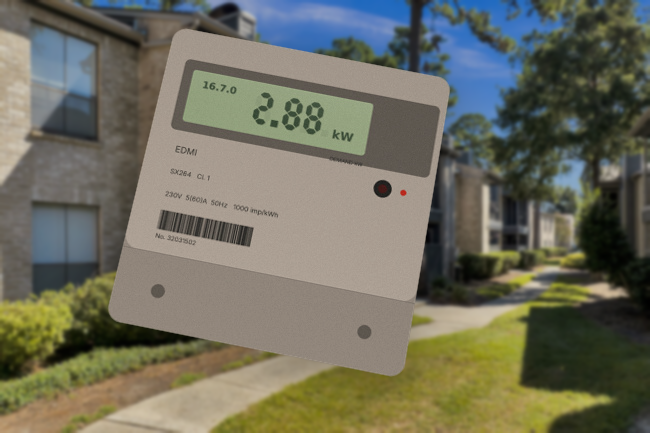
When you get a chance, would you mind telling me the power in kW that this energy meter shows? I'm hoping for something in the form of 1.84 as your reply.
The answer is 2.88
